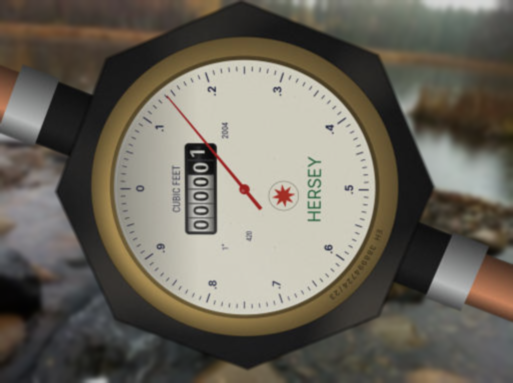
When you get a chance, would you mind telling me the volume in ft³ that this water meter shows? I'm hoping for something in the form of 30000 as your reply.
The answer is 1.14
